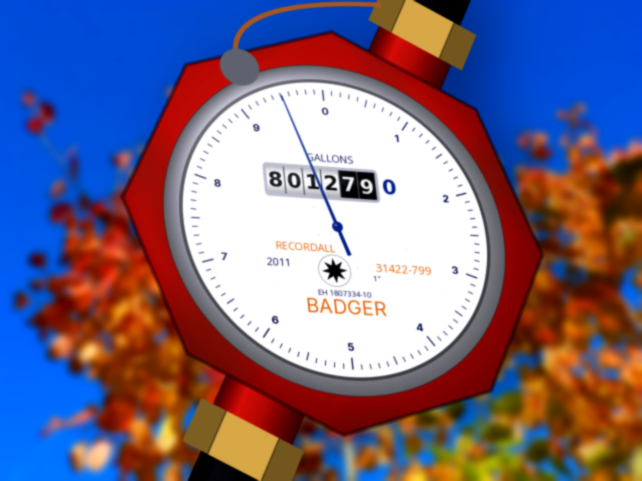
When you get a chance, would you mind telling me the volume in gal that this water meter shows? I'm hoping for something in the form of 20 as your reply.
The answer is 8012789.5
